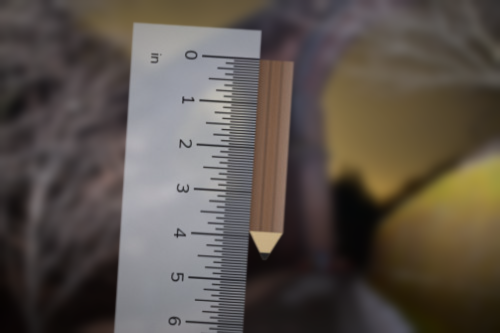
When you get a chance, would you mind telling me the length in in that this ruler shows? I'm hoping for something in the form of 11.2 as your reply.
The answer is 4.5
